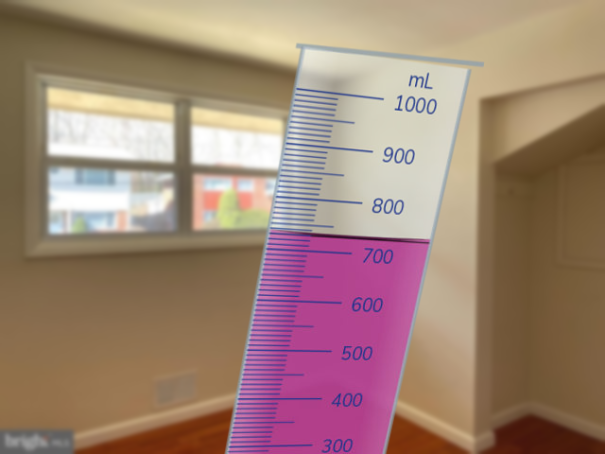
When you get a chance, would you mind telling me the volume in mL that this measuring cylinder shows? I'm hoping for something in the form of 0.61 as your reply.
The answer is 730
